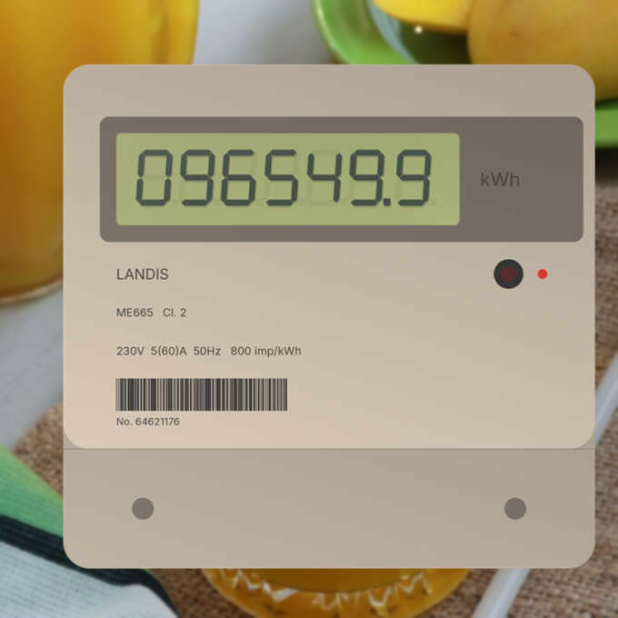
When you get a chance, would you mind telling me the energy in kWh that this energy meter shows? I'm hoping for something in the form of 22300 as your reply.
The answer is 96549.9
